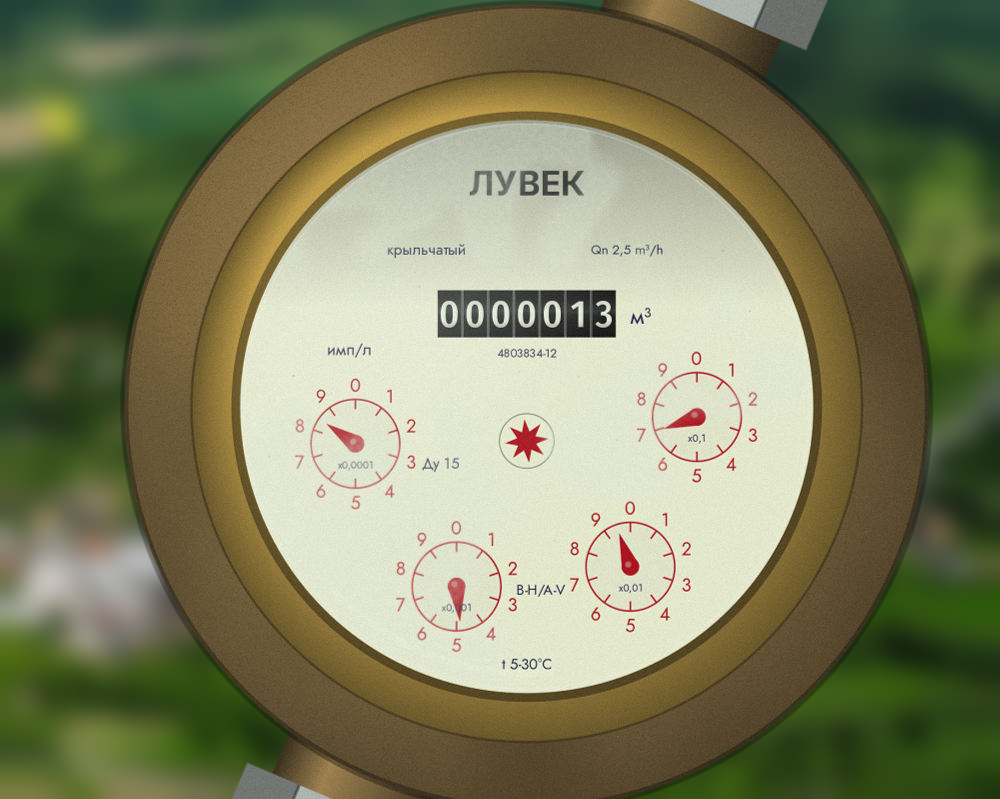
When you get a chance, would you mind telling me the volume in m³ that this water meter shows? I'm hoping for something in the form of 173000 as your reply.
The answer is 13.6948
